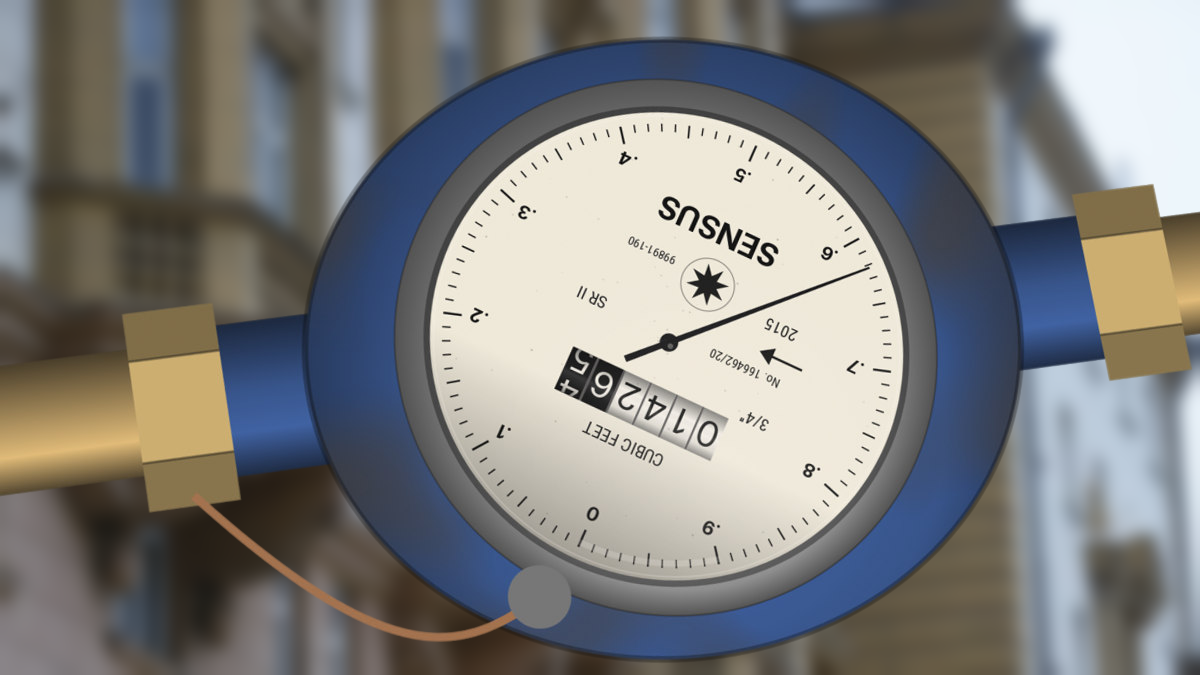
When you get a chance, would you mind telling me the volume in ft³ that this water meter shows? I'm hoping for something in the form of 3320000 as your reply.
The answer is 14264.62
